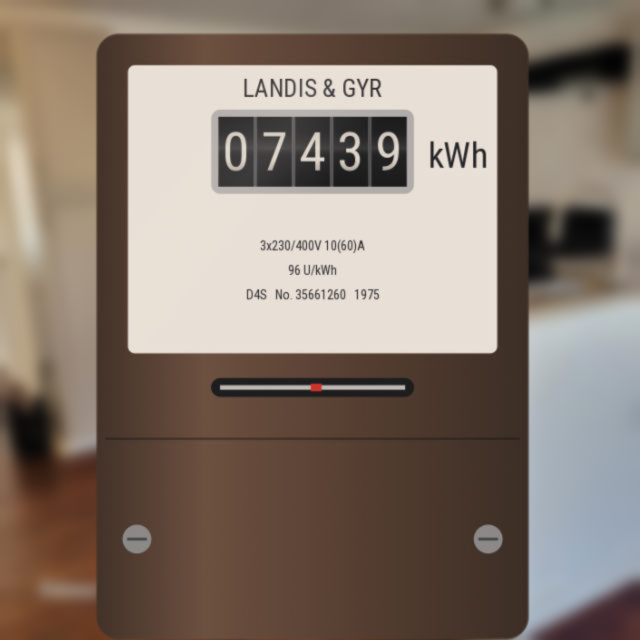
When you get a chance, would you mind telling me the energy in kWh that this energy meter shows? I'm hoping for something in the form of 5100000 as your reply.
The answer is 7439
